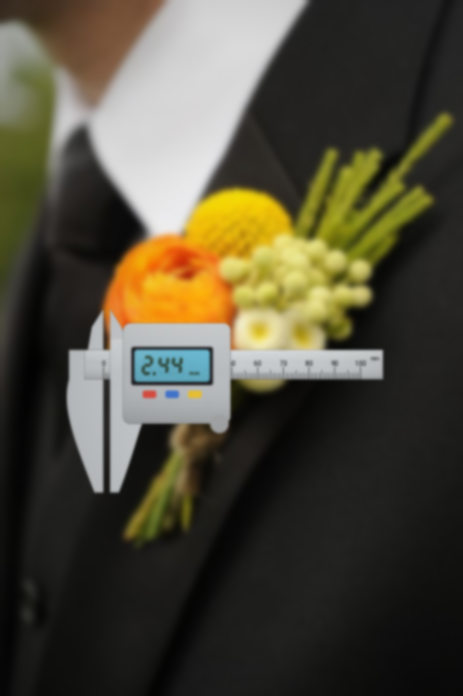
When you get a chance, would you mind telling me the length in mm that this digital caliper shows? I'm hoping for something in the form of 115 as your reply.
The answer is 2.44
